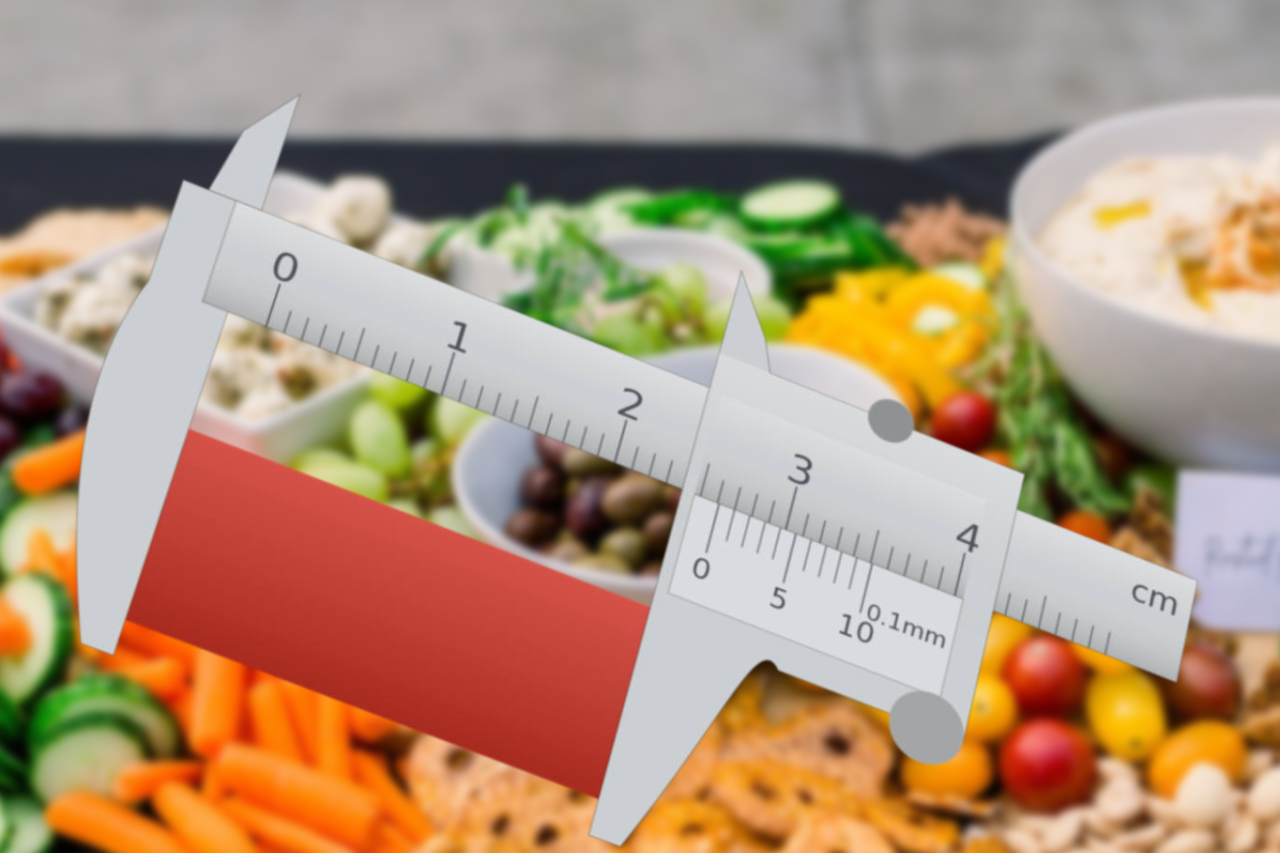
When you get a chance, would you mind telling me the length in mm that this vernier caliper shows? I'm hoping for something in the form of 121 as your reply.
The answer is 26.1
